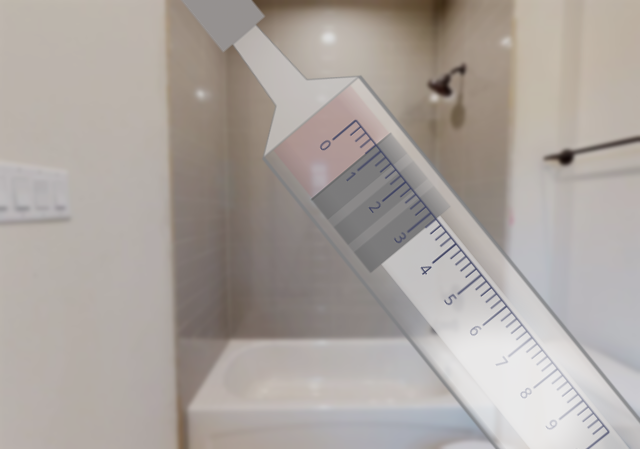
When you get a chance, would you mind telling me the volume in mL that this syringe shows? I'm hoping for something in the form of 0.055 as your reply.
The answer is 0.8
